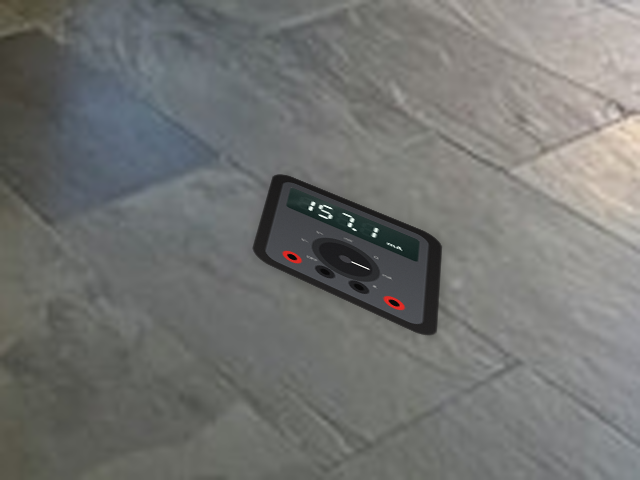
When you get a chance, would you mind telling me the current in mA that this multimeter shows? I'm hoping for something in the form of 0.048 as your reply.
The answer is 157.1
